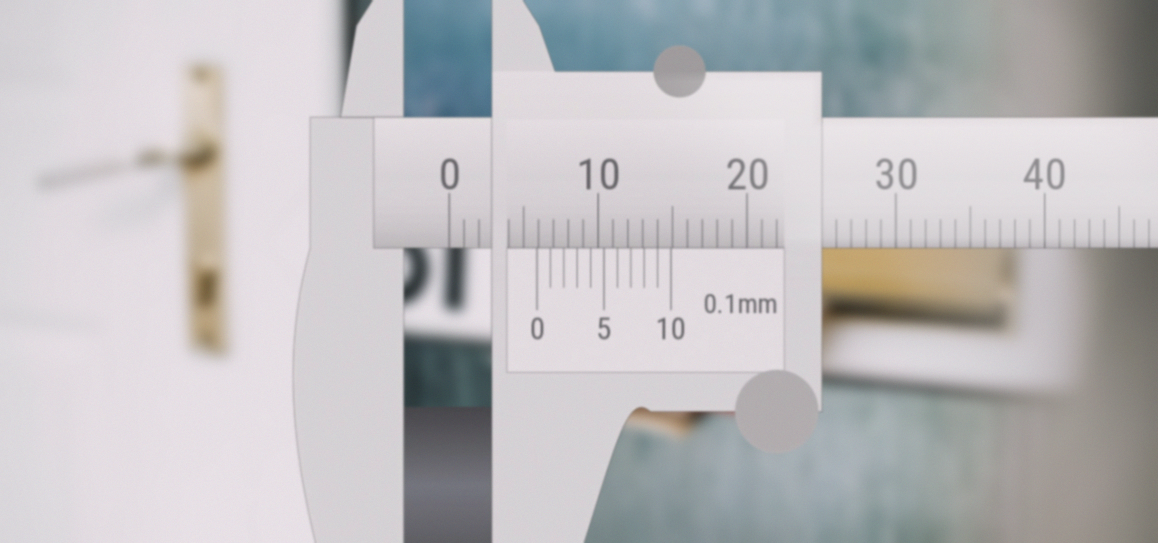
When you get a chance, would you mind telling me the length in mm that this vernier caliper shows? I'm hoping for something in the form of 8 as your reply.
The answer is 5.9
